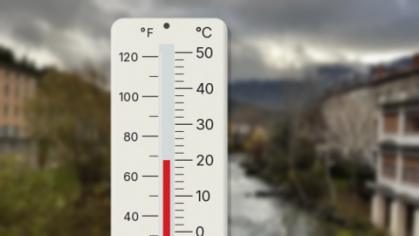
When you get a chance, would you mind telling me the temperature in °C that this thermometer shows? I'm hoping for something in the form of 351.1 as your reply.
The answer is 20
